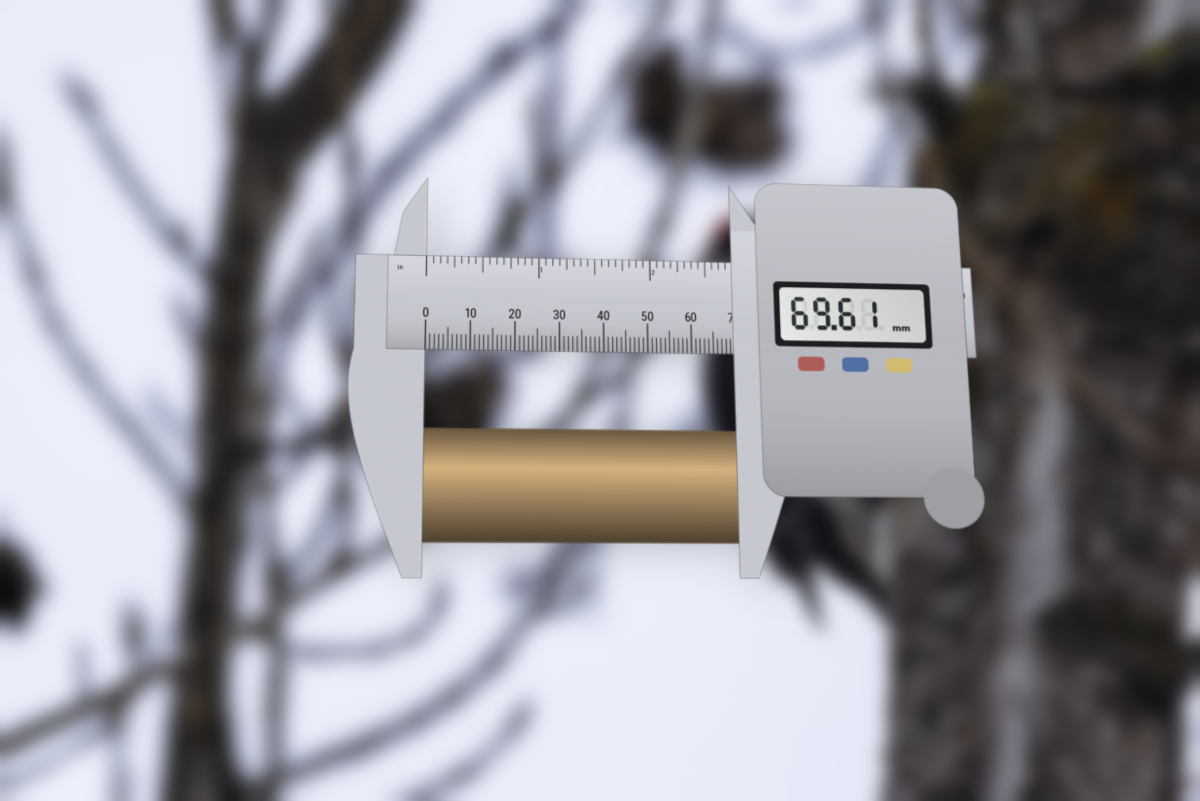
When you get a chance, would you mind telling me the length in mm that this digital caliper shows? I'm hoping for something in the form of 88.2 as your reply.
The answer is 69.61
